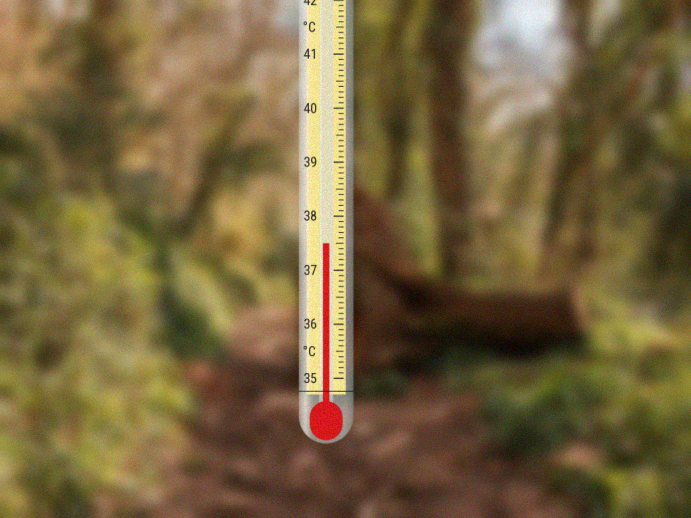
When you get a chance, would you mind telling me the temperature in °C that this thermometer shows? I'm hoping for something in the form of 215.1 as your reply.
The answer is 37.5
